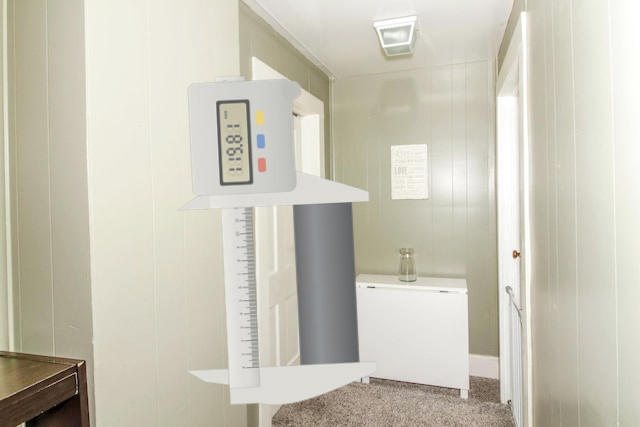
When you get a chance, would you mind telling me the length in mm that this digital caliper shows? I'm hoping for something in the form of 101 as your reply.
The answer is 119.81
